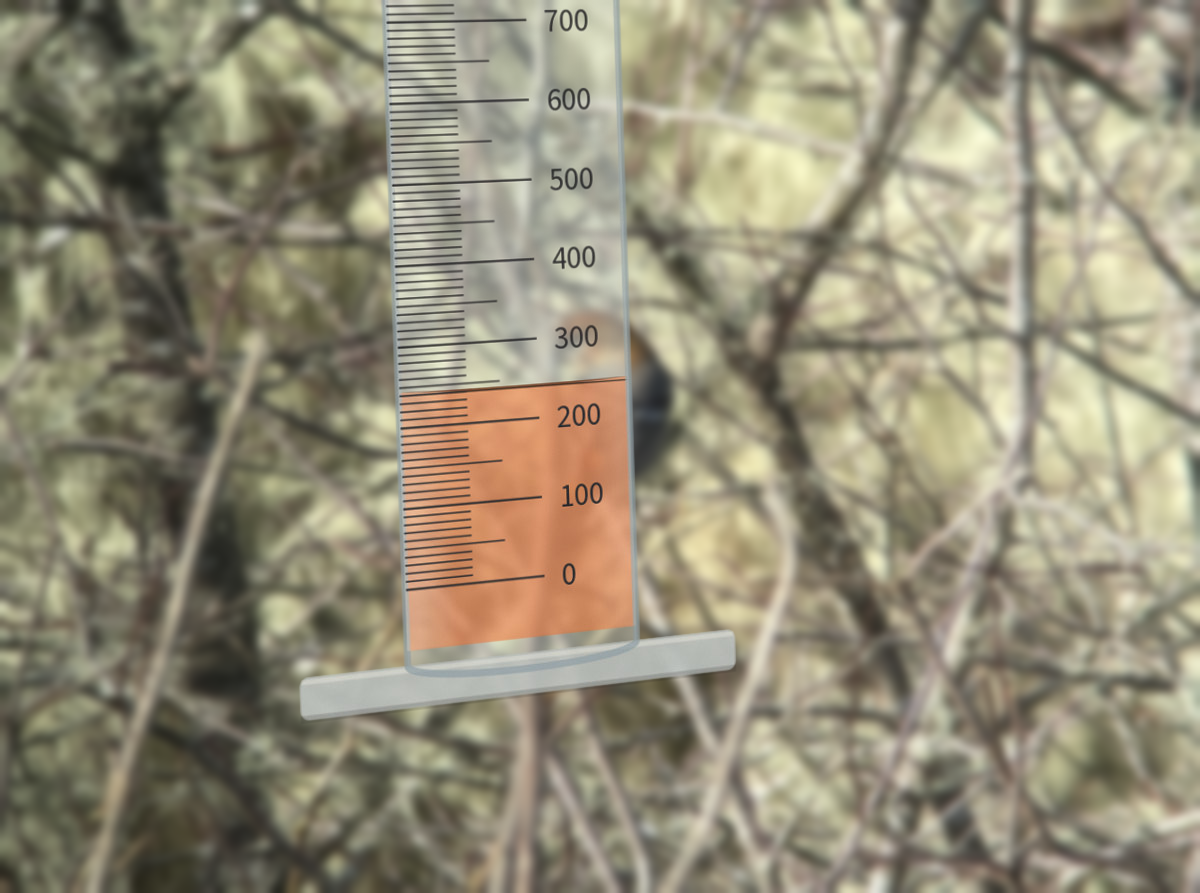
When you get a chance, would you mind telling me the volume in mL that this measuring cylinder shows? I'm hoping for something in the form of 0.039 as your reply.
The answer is 240
